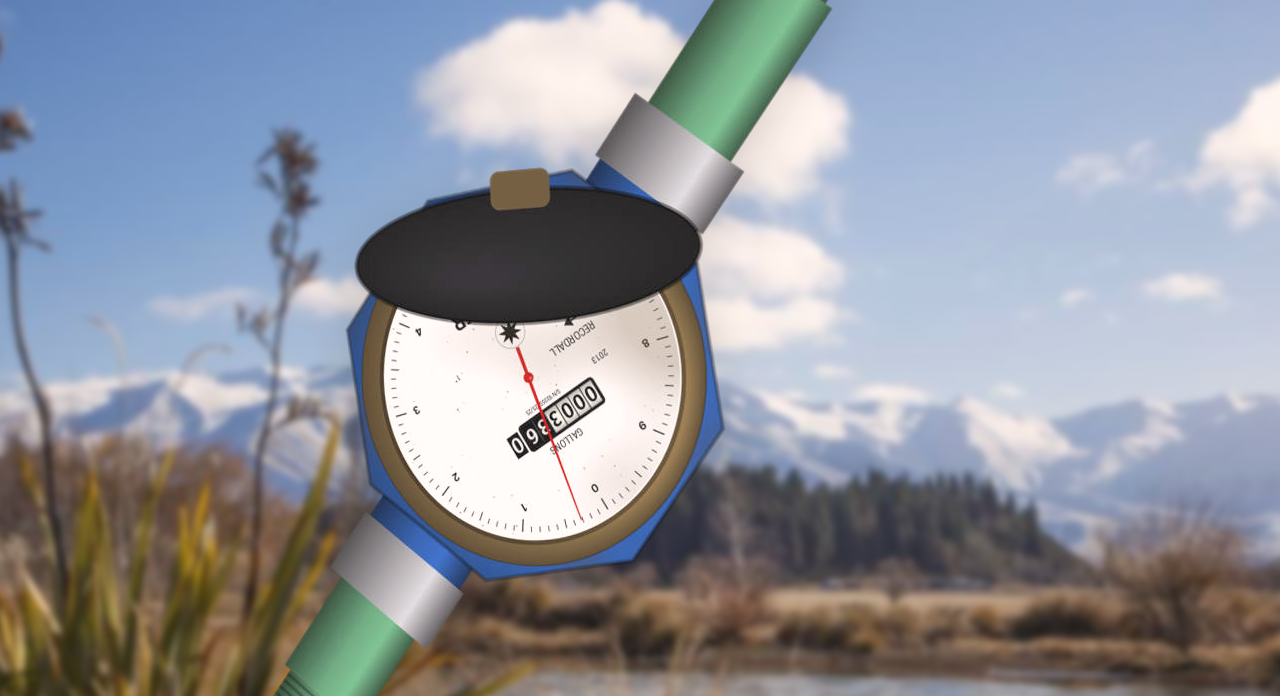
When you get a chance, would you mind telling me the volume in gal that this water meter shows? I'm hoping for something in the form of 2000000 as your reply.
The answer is 3360.3
